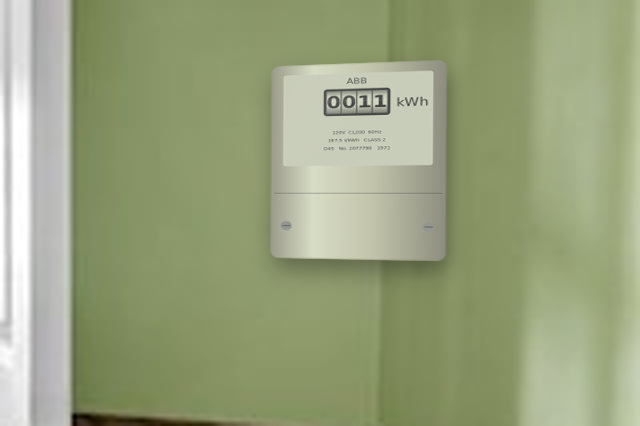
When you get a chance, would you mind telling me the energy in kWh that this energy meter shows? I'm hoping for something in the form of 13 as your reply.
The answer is 11
